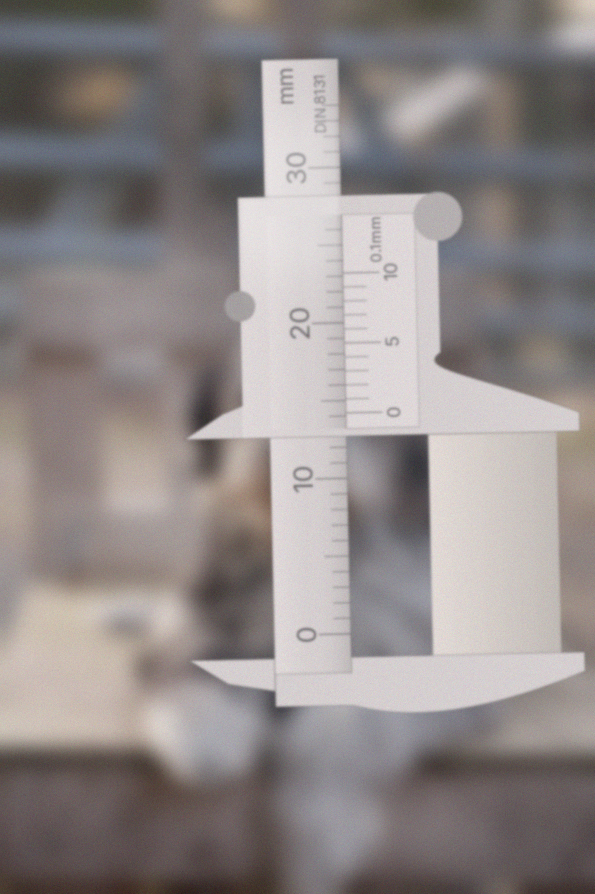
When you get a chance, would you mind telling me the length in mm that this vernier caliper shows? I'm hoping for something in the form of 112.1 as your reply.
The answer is 14.2
